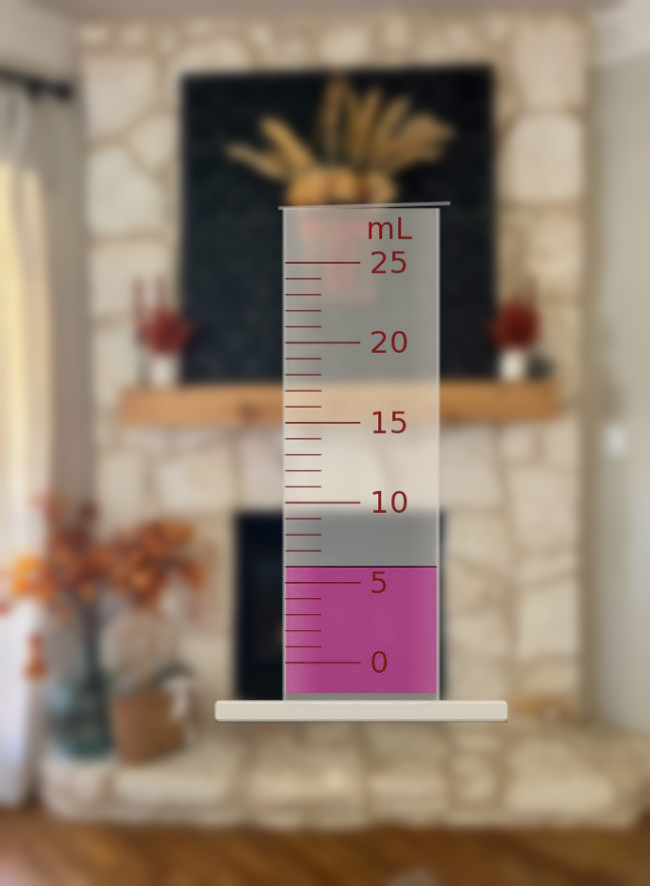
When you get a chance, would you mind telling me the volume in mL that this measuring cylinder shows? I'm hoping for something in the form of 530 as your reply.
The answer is 6
